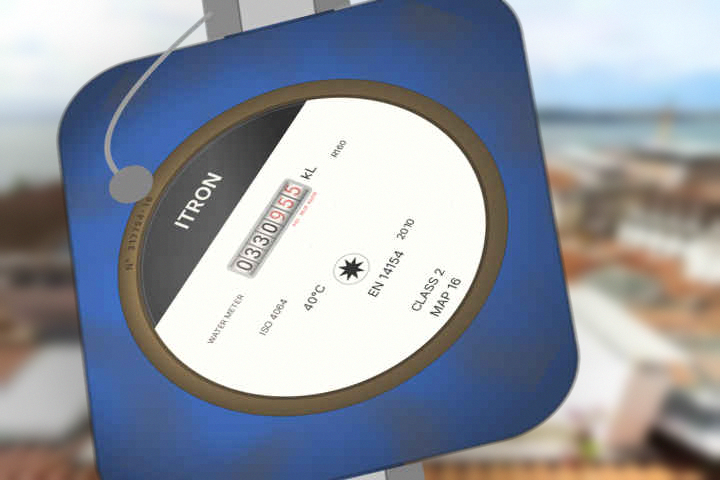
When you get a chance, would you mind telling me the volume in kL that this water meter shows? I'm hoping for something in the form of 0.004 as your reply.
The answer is 330.955
